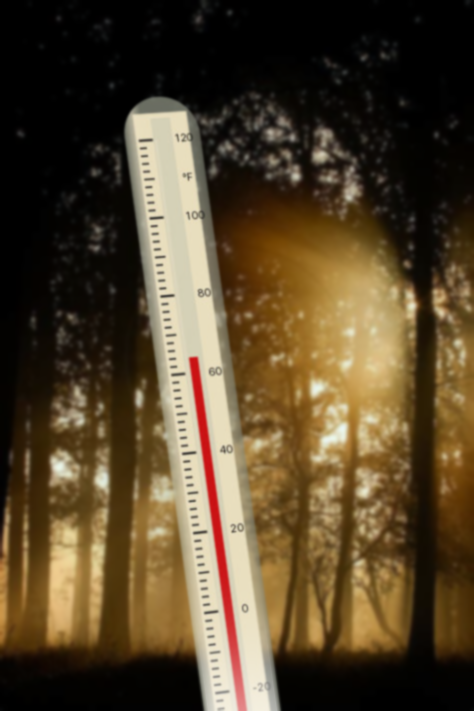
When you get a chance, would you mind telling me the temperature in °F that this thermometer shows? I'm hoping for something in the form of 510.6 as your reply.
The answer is 64
